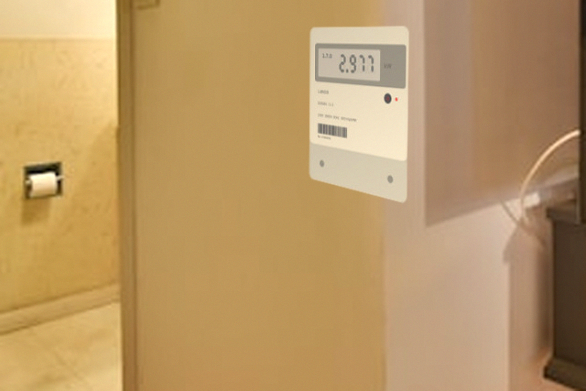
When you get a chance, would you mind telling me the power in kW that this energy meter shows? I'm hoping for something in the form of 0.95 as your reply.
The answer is 2.977
